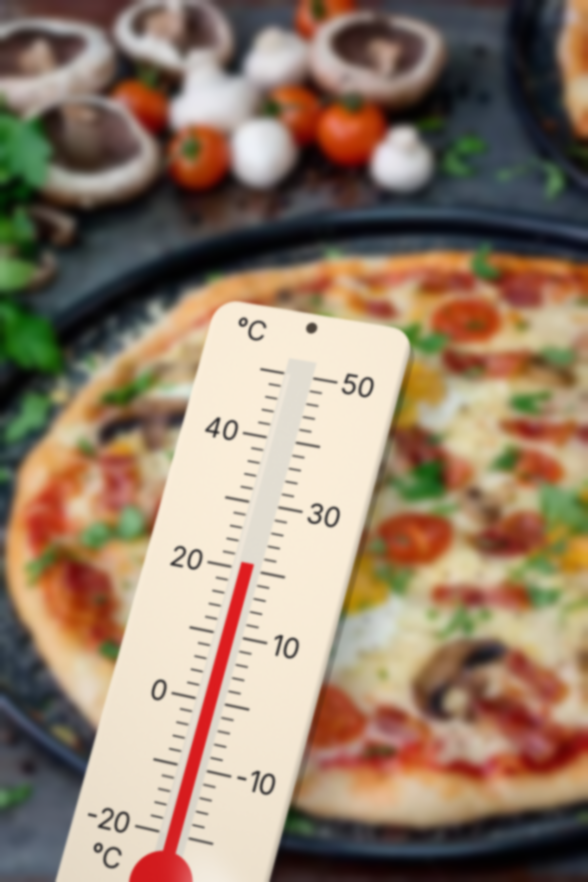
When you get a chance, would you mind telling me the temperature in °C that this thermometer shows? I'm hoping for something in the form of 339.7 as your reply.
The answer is 21
